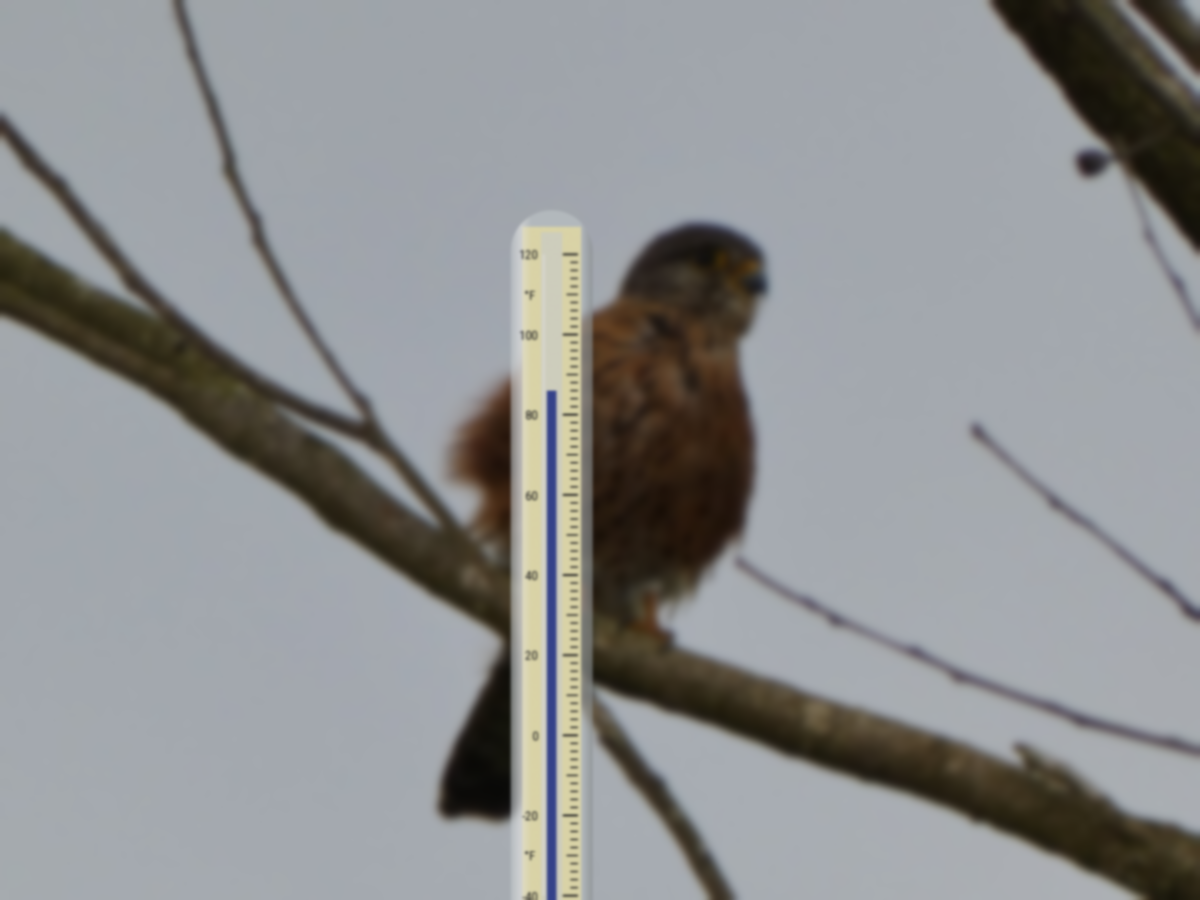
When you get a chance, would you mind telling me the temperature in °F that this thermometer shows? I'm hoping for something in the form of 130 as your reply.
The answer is 86
